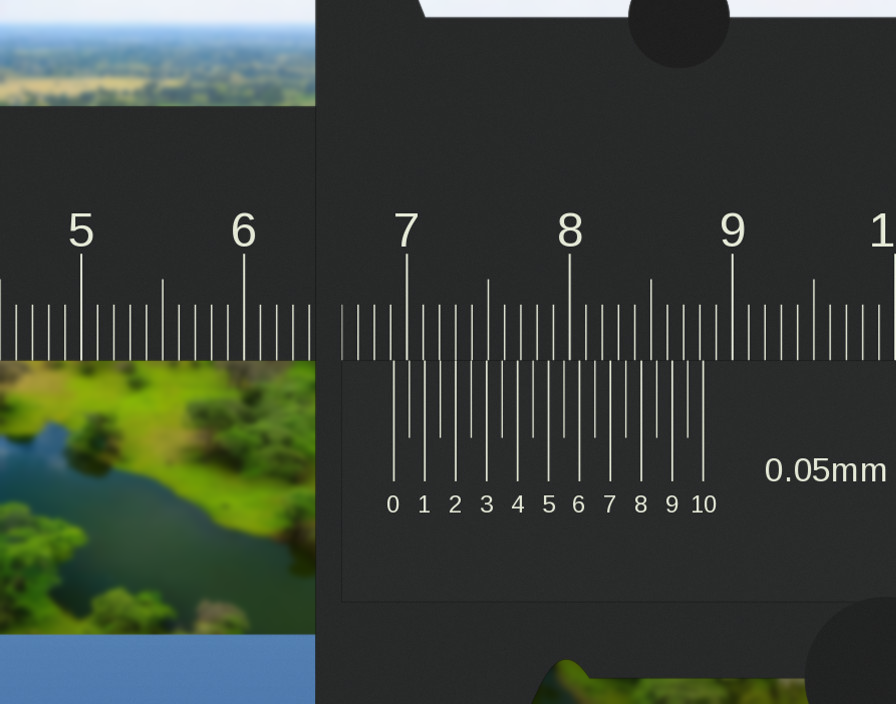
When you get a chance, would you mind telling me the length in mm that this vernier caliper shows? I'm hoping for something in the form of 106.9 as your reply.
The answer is 69.2
